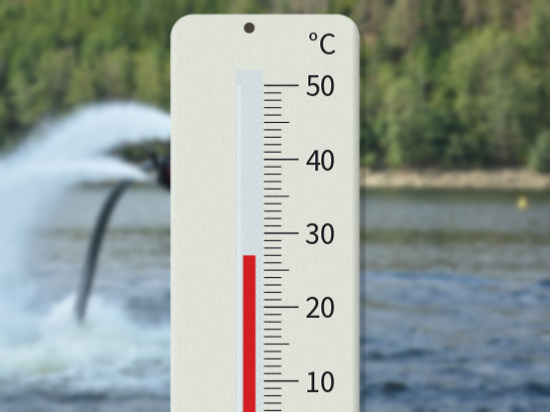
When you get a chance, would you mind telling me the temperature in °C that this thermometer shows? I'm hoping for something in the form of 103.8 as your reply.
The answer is 27
